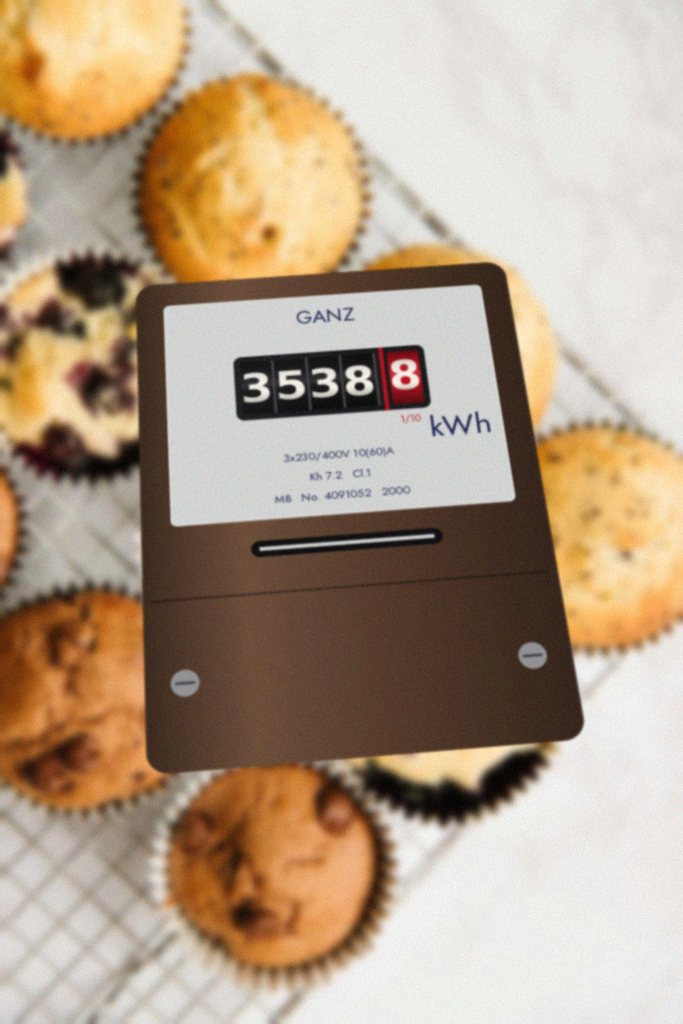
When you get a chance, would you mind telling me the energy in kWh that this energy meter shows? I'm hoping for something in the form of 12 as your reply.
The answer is 3538.8
